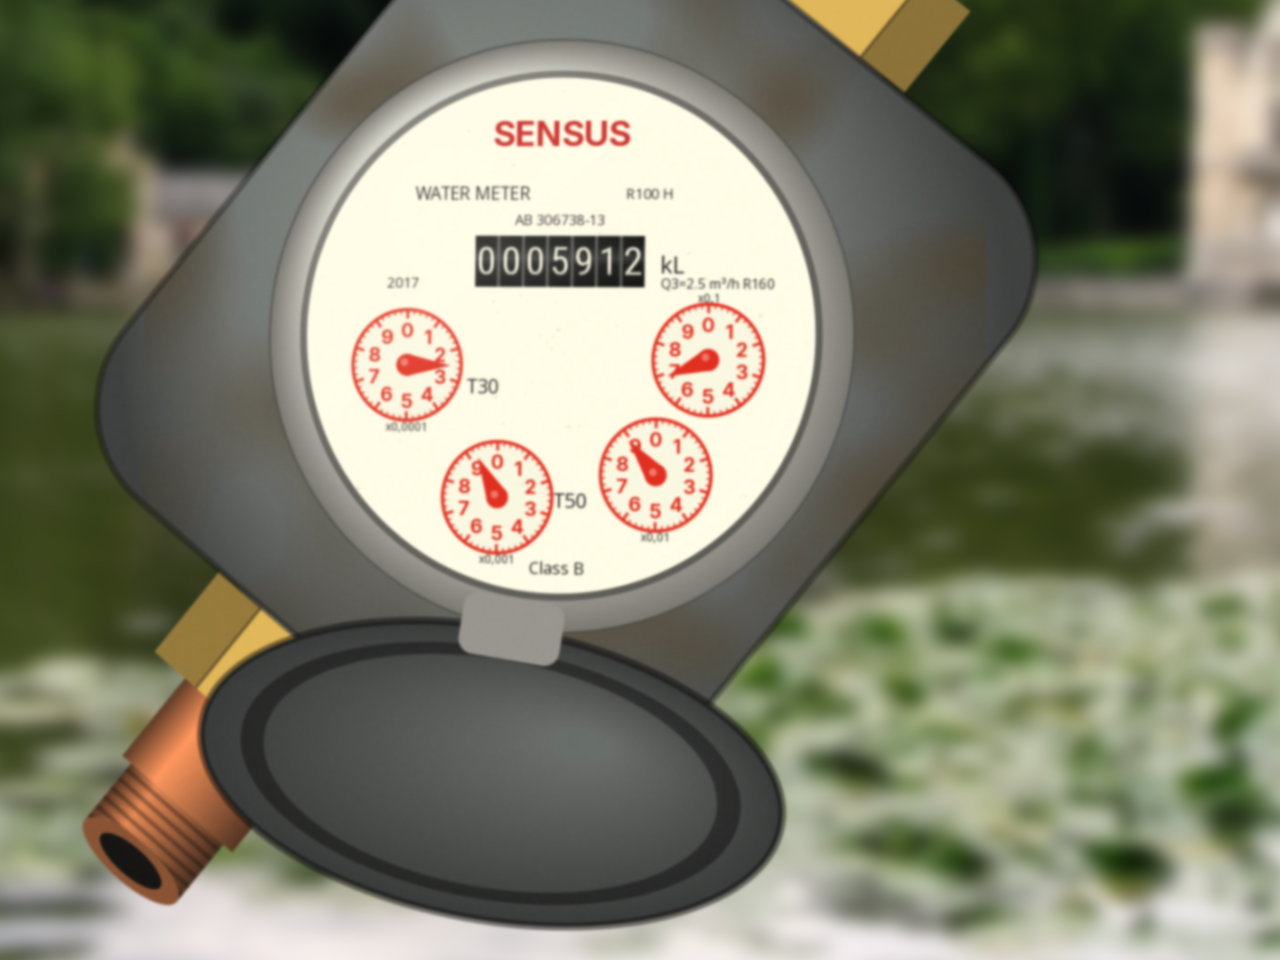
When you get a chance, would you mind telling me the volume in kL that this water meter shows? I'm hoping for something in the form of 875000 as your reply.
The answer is 5912.6892
